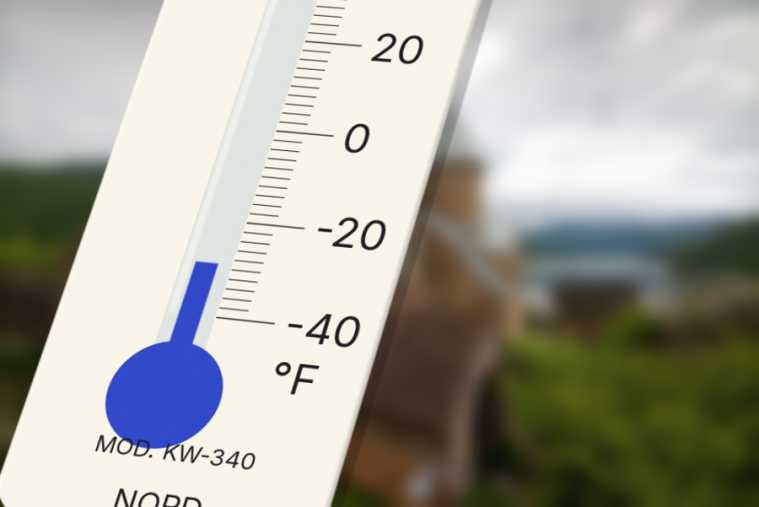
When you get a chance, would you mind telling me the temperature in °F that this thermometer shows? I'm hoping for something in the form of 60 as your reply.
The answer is -29
